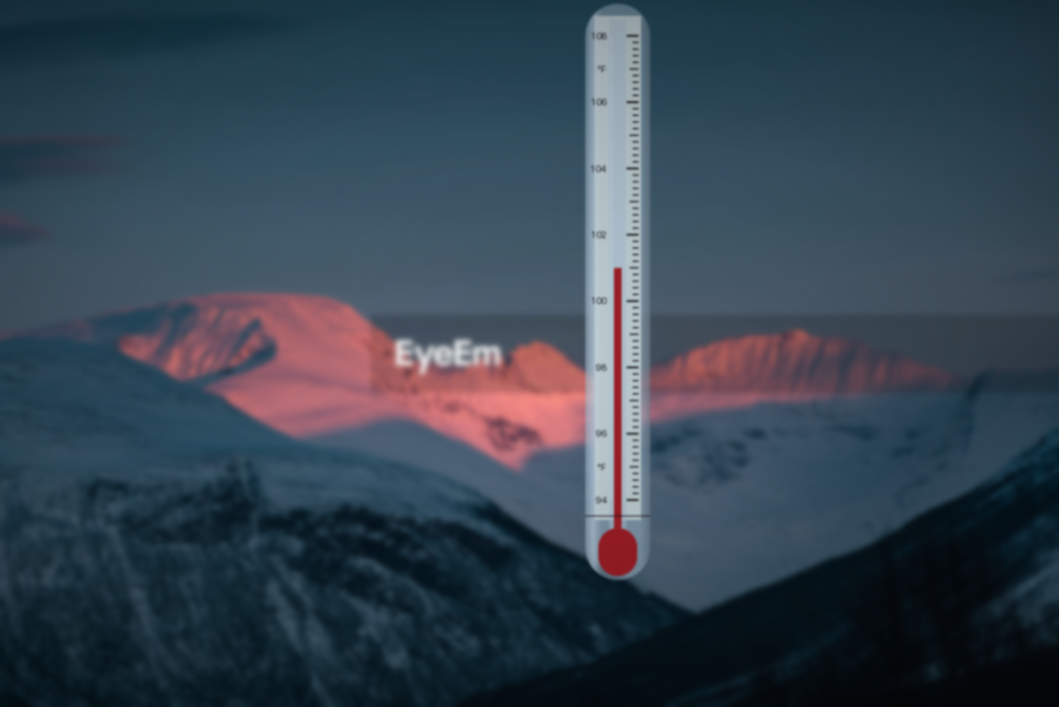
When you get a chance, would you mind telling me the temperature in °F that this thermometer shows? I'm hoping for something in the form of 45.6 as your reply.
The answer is 101
